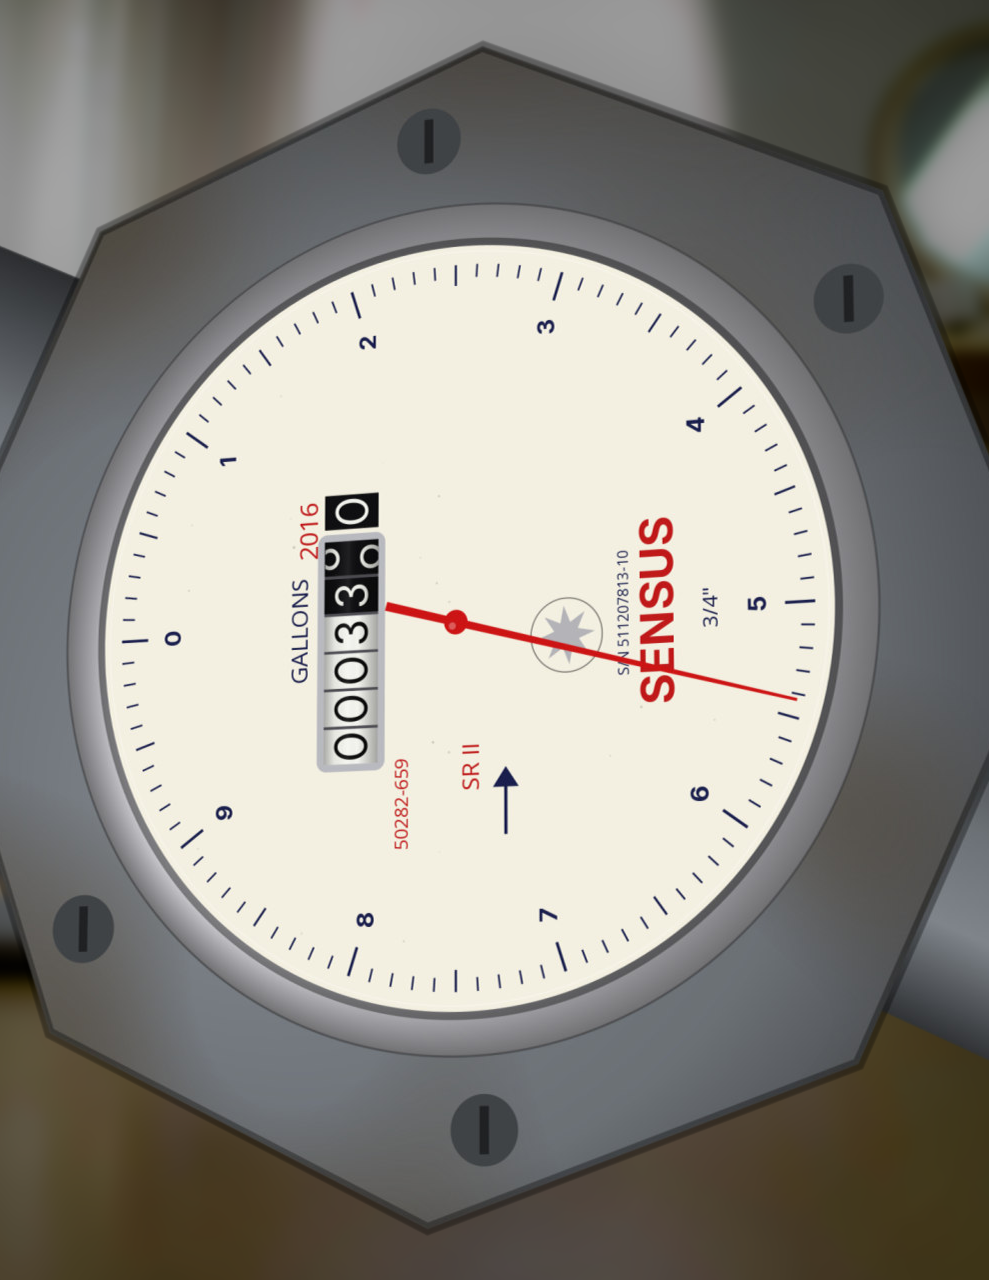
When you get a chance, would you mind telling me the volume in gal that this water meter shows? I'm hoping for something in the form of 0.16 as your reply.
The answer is 3385.4
